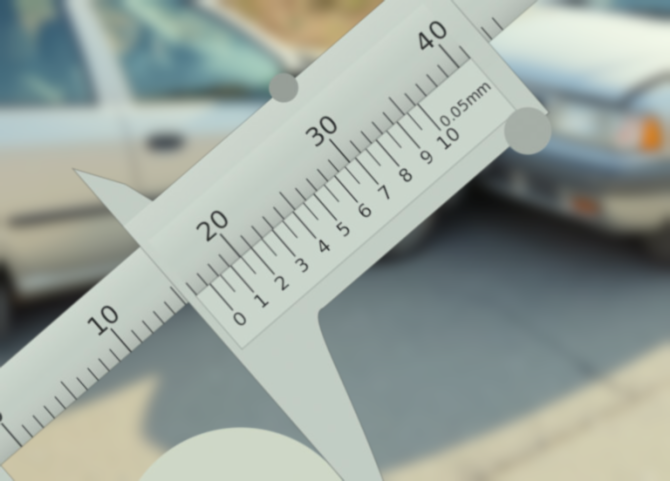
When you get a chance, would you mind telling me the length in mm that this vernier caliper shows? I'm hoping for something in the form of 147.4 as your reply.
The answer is 17.2
